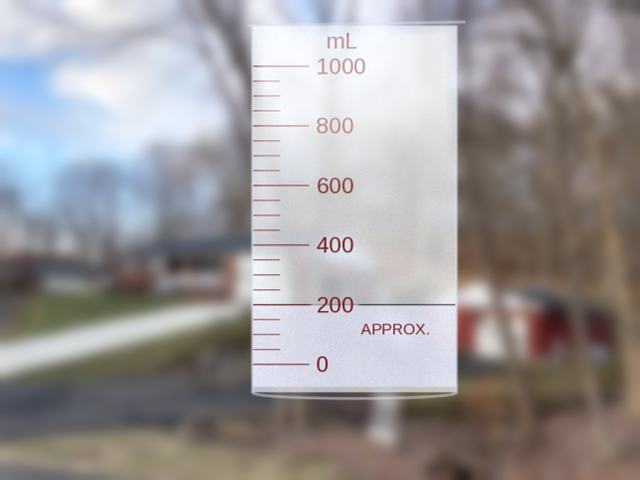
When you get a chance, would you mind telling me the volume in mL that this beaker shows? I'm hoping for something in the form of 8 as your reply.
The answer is 200
